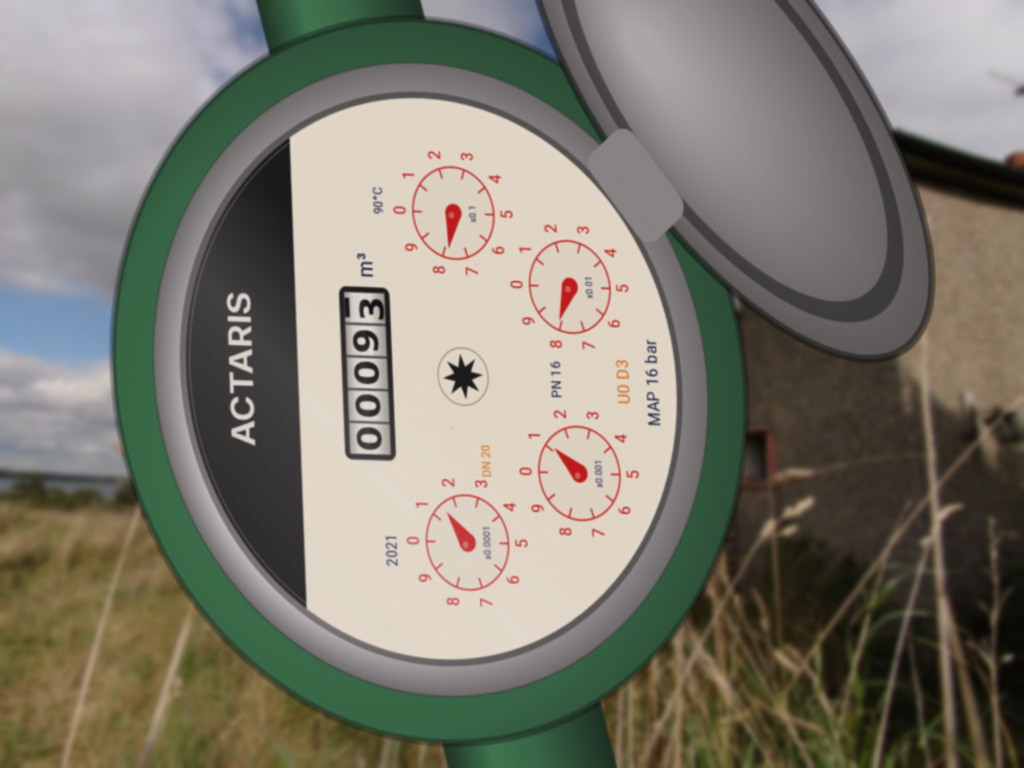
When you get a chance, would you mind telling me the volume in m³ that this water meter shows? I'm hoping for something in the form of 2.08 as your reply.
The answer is 92.7811
